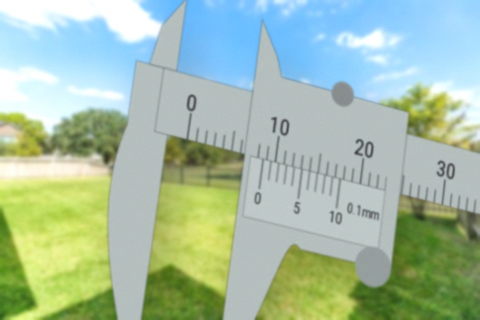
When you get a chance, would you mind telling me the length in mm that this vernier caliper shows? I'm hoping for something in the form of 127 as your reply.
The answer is 8.6
